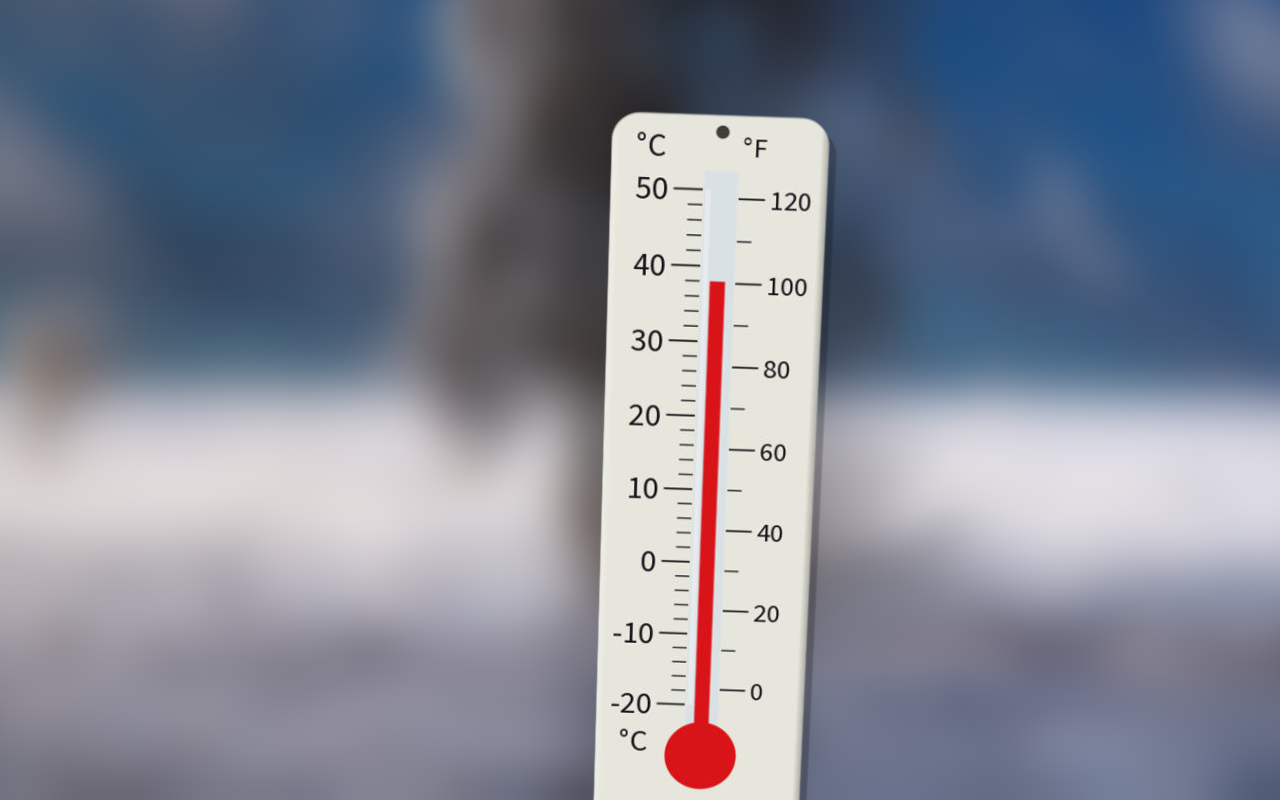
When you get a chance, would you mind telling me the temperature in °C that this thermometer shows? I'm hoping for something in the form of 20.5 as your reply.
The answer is 38
